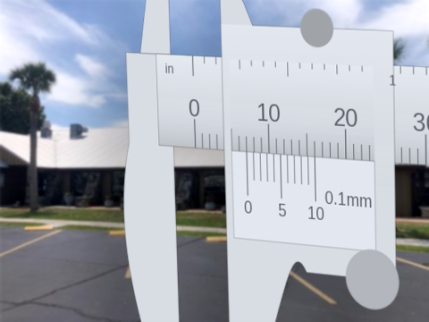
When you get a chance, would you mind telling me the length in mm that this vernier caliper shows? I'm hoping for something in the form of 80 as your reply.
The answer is 7.0
